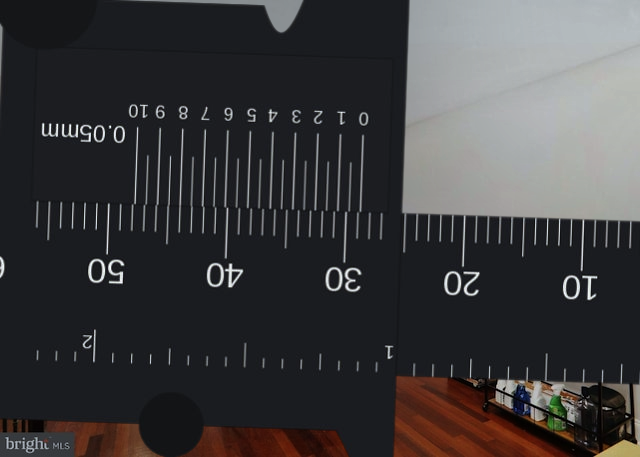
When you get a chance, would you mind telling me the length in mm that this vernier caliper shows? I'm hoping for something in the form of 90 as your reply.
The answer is 28.8
